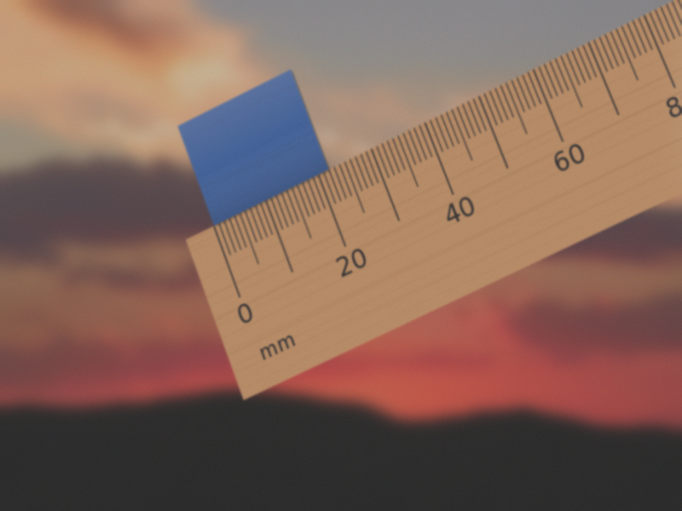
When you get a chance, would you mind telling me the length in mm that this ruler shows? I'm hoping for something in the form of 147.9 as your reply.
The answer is 22
